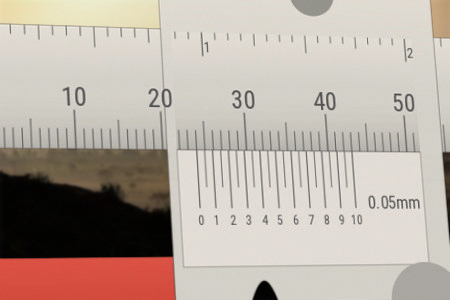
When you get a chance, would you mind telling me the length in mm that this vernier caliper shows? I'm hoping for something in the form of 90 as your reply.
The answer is 24.0
